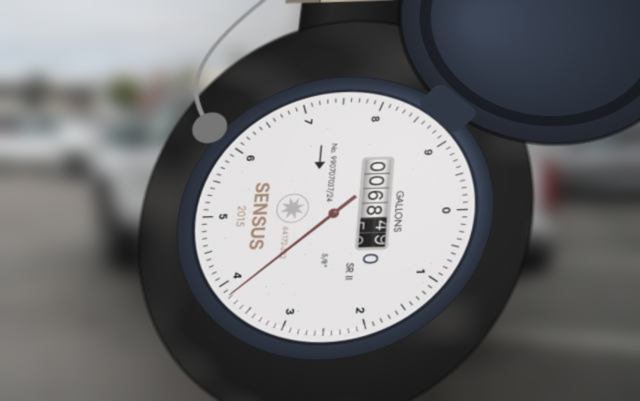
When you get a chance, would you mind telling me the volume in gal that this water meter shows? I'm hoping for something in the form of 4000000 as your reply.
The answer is 68493.8
